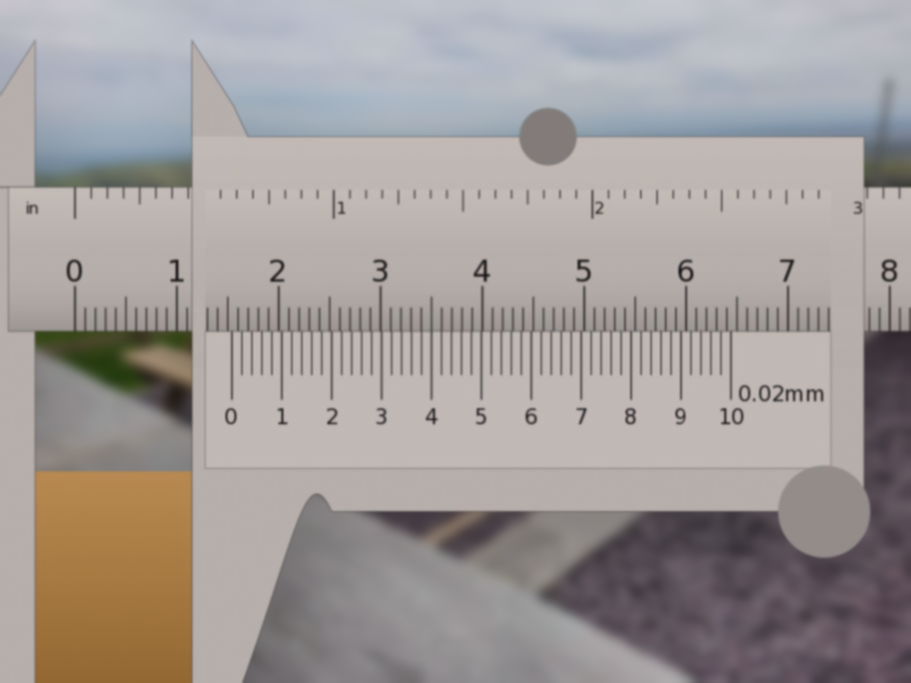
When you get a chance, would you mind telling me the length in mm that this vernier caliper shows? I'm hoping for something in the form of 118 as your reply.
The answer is 15.4
